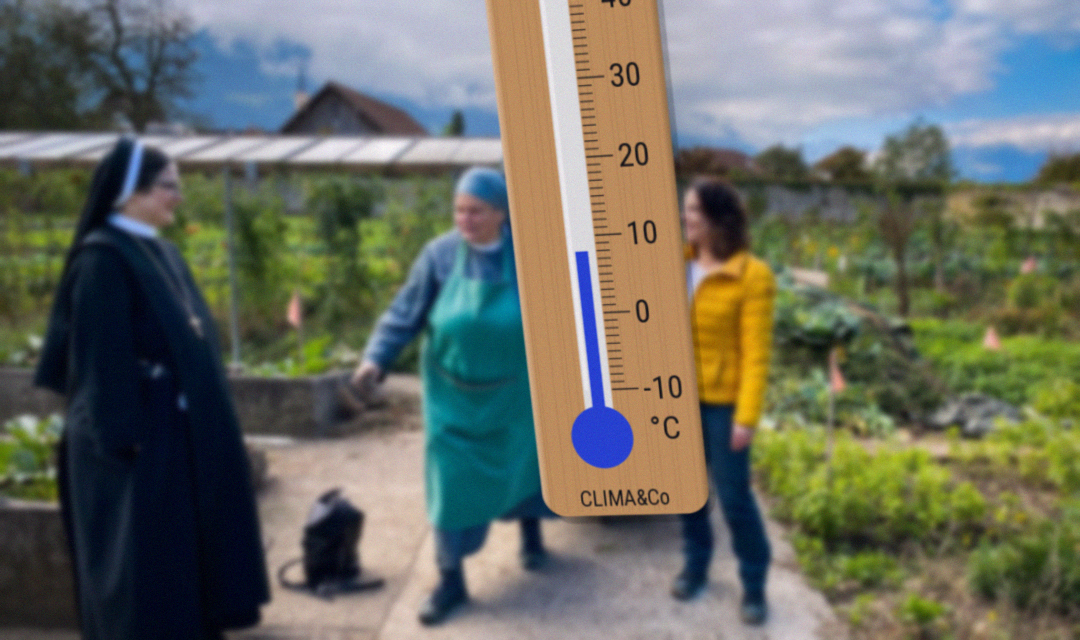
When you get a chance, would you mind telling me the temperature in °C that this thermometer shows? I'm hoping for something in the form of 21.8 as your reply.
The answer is 8
